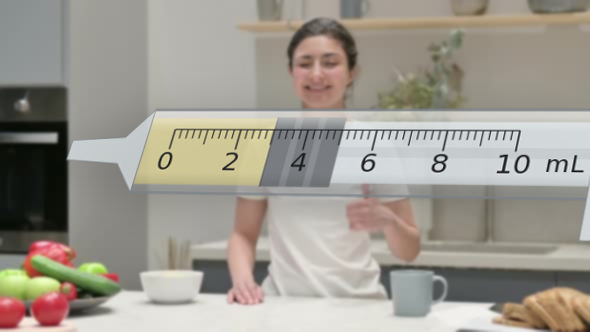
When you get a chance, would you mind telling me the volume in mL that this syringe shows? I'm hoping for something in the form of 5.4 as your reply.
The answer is 3
